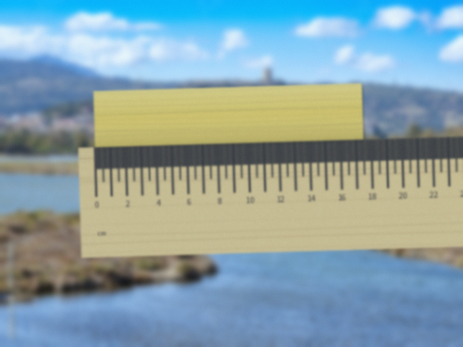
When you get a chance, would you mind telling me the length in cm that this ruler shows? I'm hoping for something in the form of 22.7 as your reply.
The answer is 17.5
